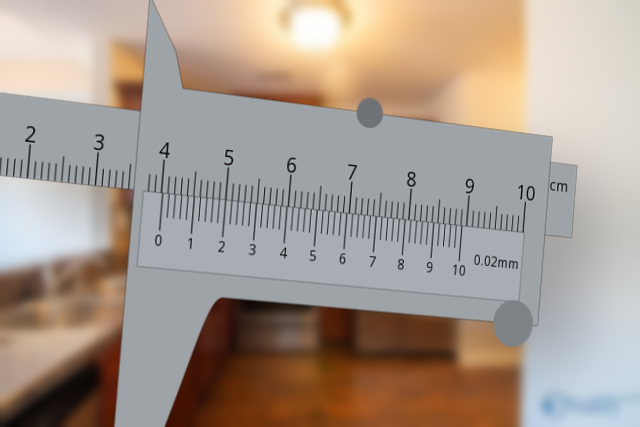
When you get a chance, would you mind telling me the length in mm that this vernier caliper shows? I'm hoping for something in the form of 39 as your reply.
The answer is 40.2
